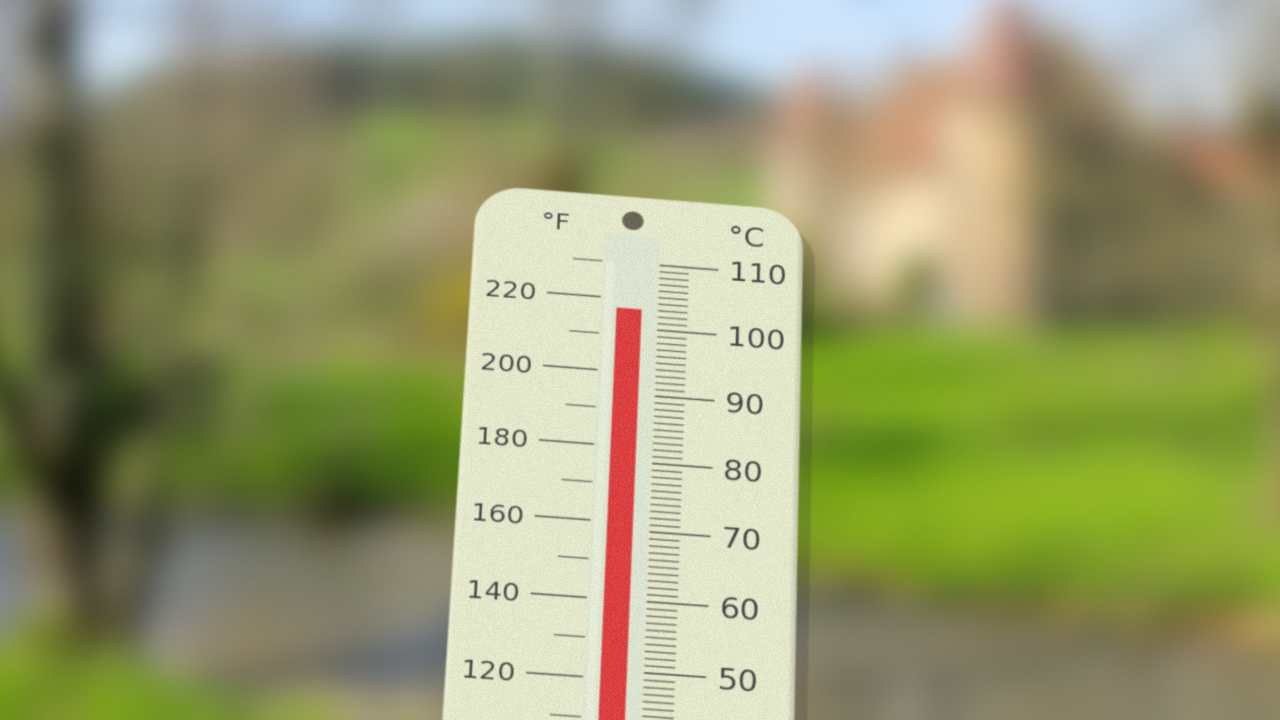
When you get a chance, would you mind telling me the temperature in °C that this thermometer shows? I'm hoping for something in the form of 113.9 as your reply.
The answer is 103
